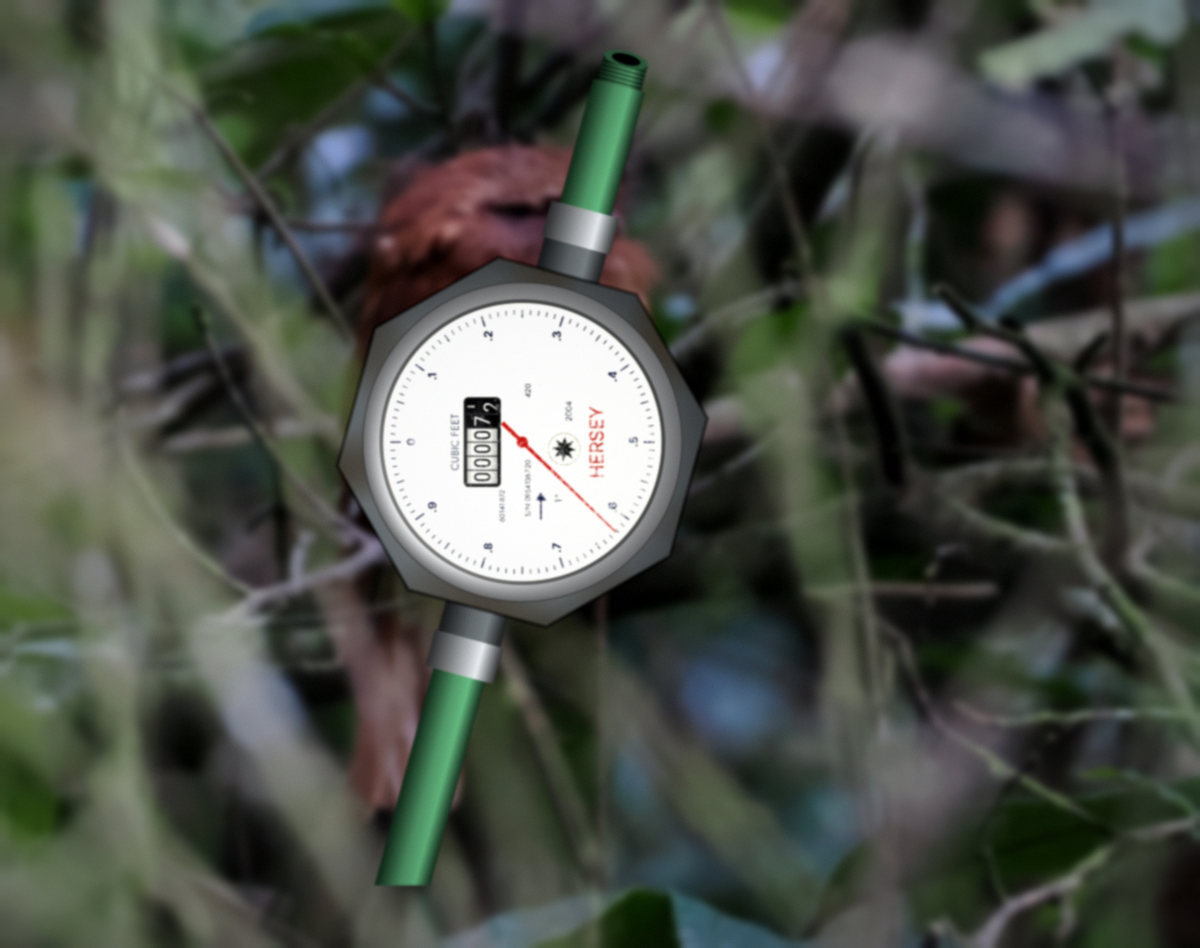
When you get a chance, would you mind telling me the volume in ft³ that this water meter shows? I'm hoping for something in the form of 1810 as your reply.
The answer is 71.62
